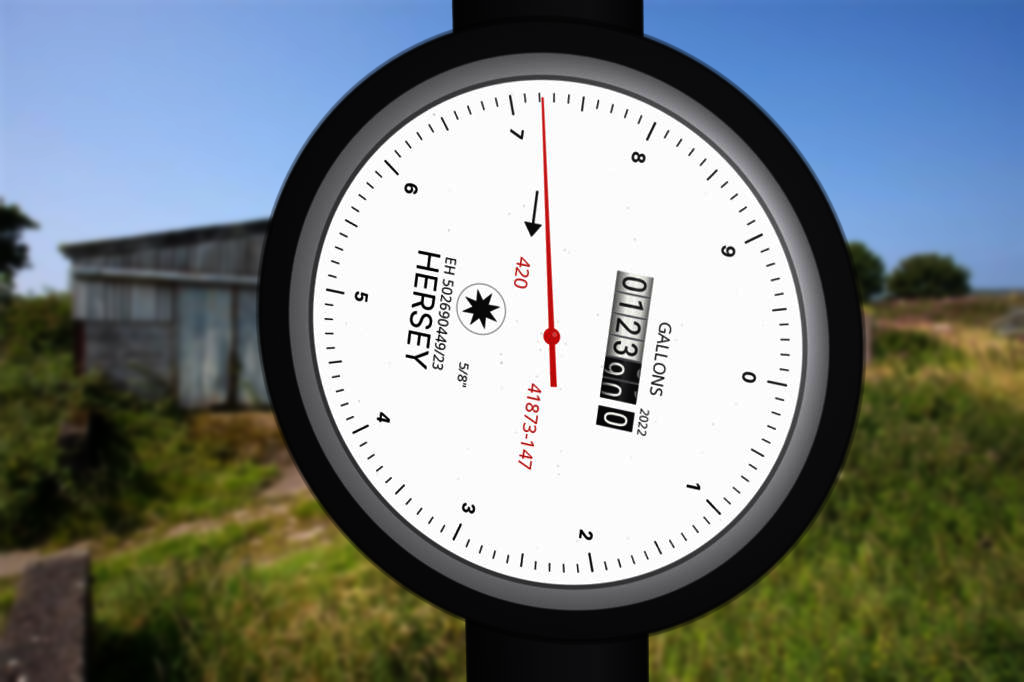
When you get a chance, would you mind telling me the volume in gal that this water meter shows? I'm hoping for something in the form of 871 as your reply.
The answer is 123897.2
